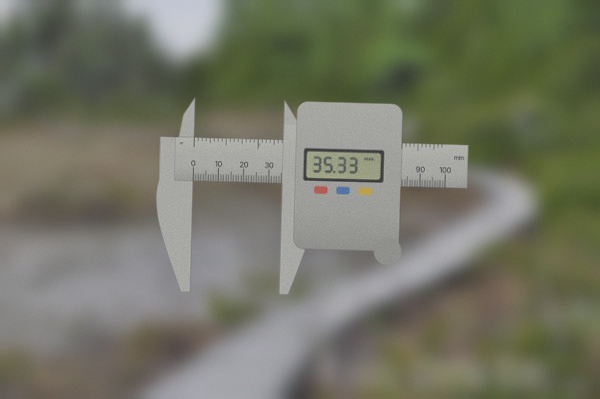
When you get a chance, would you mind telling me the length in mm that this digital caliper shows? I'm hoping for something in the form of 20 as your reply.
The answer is 35.33
